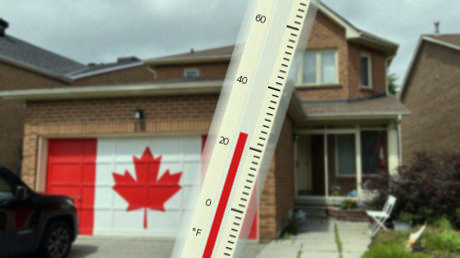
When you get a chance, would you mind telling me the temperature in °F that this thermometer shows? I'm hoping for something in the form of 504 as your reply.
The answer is 24
